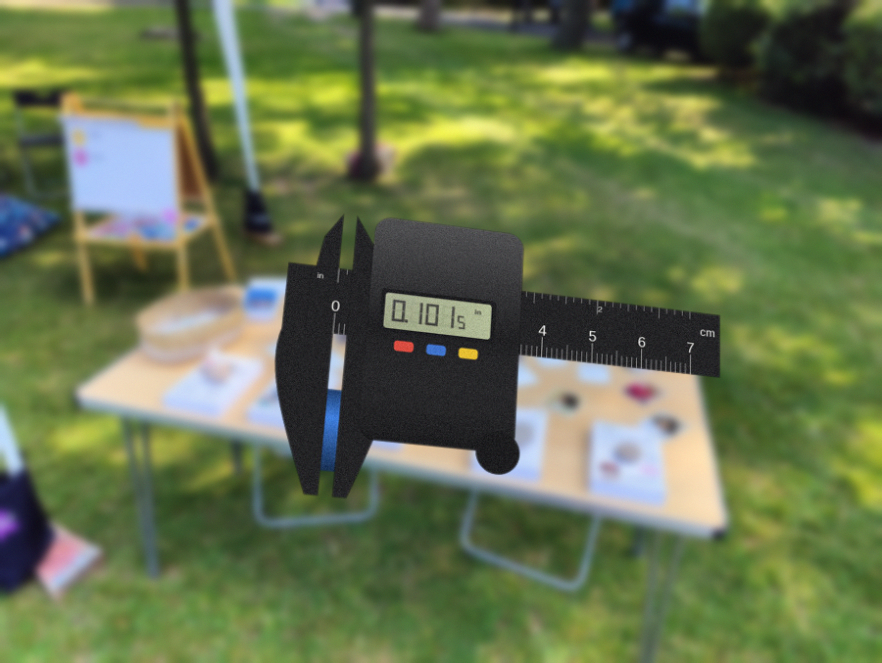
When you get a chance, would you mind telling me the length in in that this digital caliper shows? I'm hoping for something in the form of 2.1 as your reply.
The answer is 0.1015
